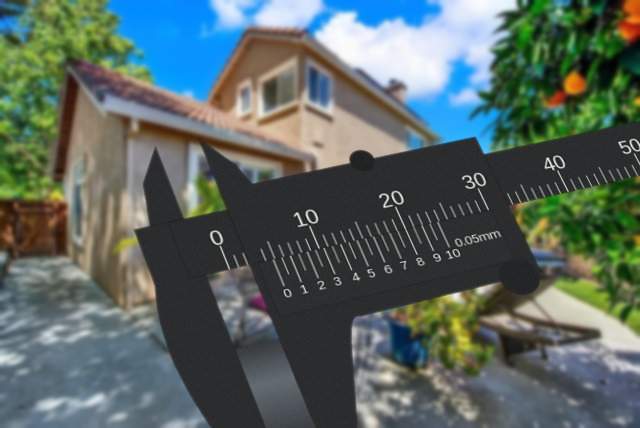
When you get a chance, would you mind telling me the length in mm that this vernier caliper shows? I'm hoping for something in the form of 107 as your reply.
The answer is 4.8
